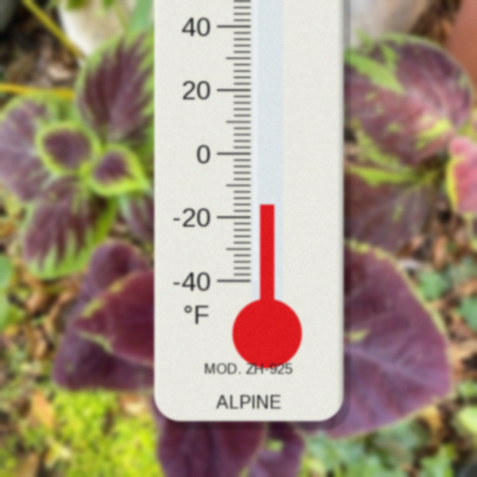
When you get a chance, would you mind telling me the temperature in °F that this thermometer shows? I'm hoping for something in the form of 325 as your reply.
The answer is -16
